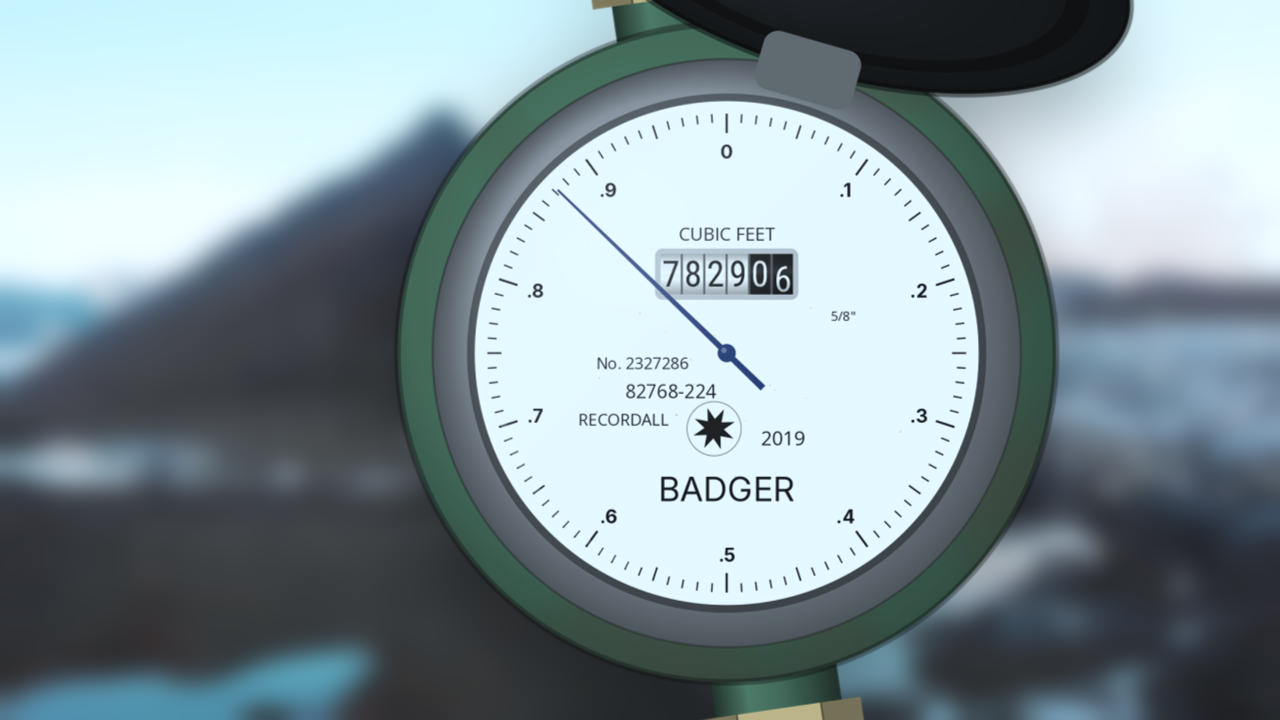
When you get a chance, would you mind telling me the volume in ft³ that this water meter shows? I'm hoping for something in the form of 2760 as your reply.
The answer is 782905.87
